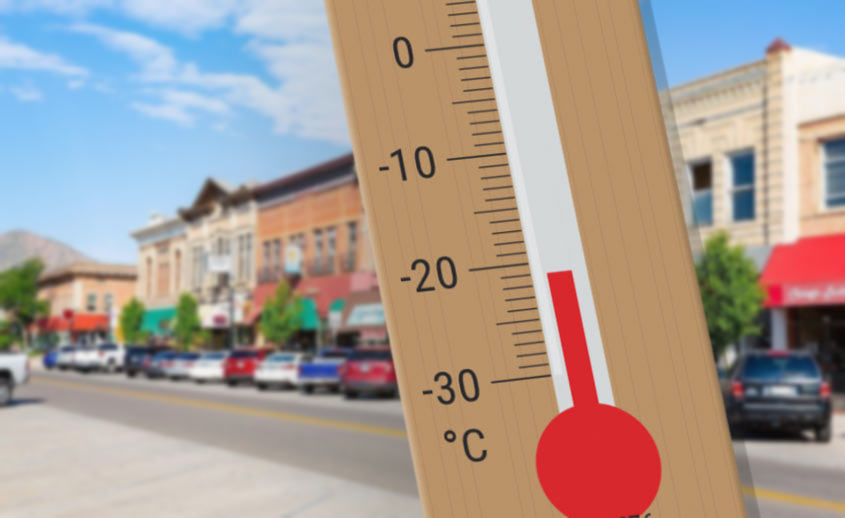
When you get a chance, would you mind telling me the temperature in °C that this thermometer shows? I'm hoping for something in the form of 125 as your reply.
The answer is -21
